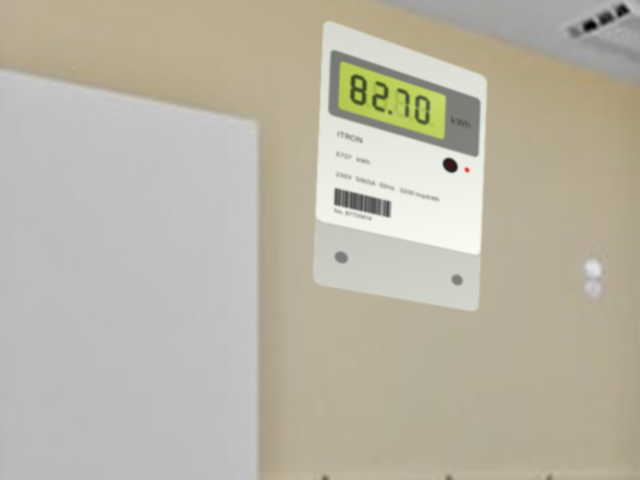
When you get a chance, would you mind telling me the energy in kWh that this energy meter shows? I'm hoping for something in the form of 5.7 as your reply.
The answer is 82.70
